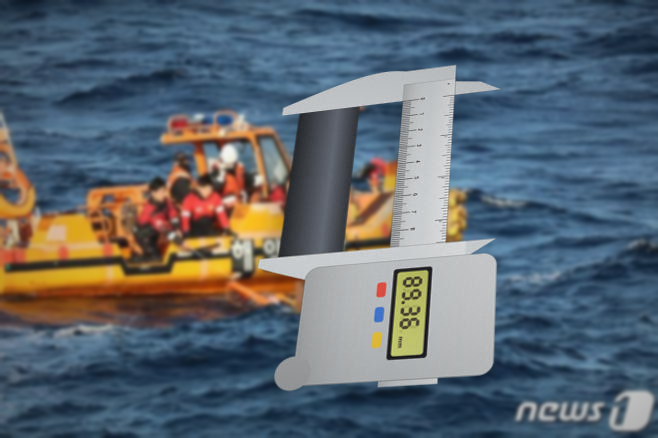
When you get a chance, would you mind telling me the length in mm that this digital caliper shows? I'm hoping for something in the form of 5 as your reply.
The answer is 89.36
